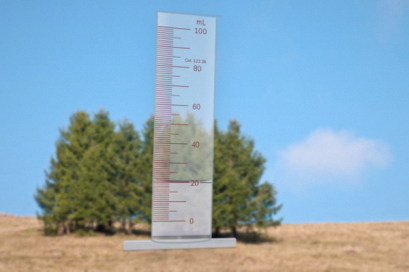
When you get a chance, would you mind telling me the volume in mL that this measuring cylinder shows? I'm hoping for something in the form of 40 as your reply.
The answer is 20
